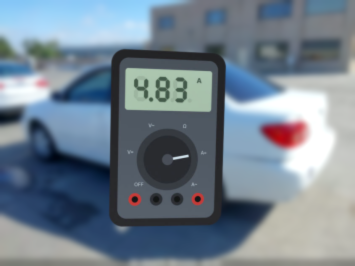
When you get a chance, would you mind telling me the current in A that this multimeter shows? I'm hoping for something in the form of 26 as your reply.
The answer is 4.83
